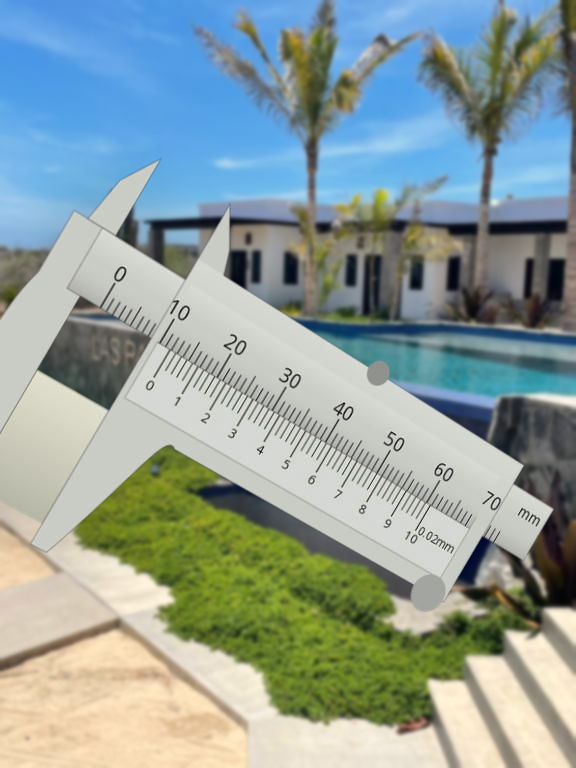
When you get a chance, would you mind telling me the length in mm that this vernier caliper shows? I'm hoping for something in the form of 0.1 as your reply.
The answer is 11.8
